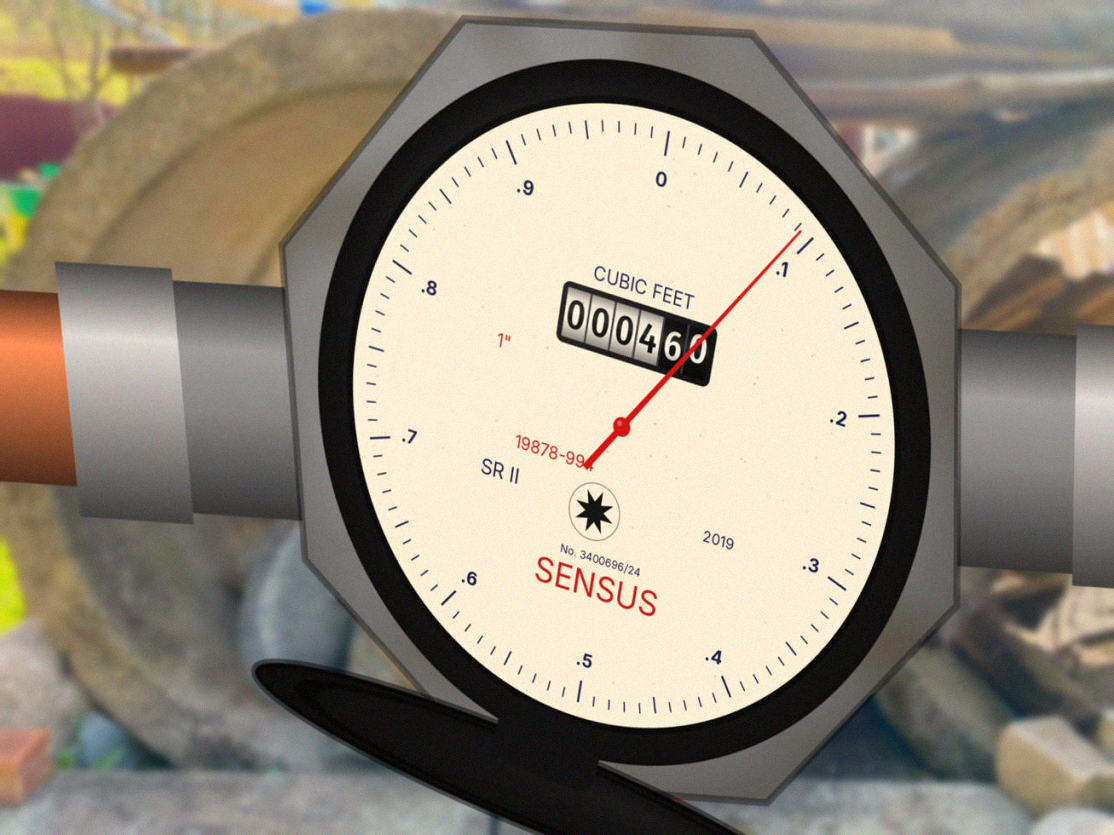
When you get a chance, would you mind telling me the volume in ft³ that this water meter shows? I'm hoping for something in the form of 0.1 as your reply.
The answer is 460.09
